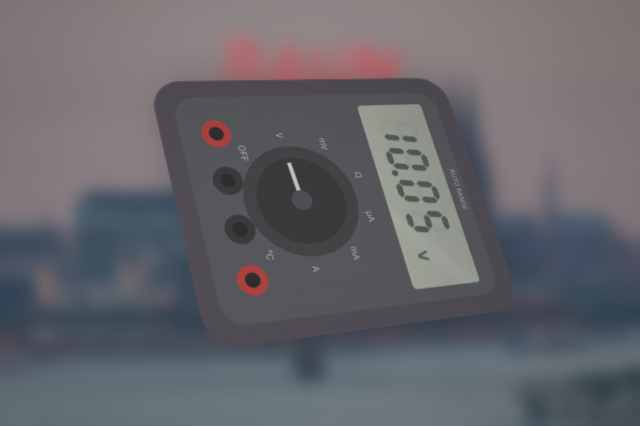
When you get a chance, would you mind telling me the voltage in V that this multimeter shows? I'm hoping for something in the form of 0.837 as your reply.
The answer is 10.05
